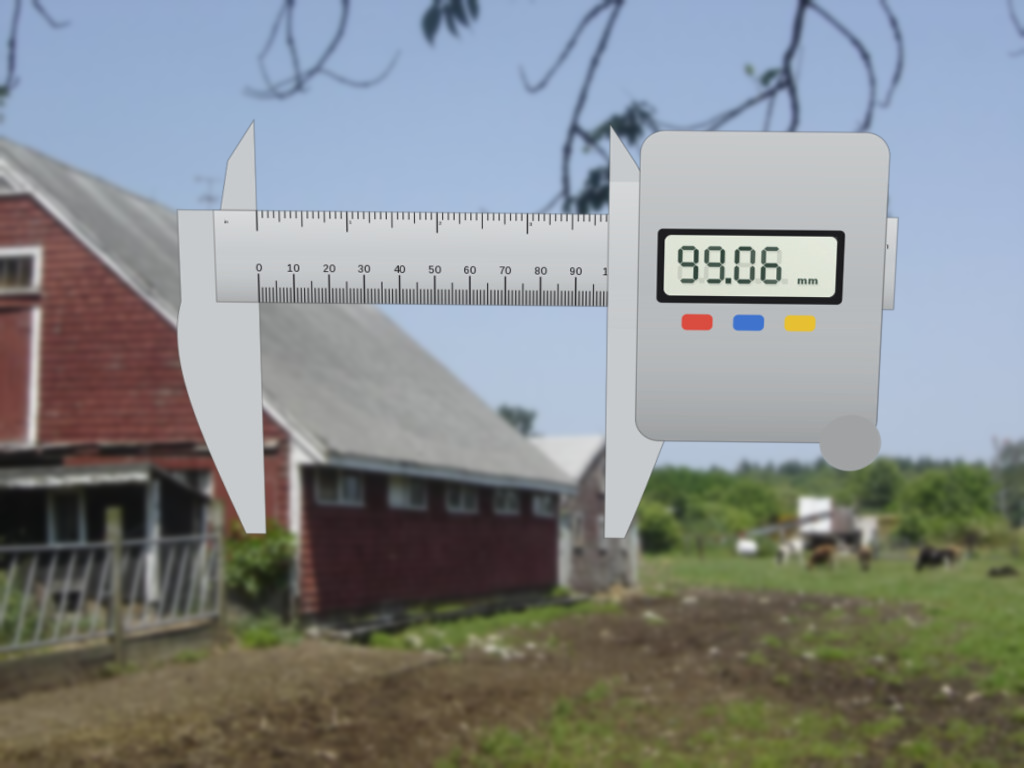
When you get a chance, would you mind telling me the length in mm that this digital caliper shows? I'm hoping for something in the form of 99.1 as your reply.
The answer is 99.06
